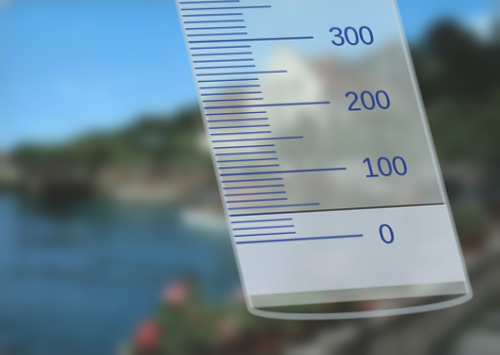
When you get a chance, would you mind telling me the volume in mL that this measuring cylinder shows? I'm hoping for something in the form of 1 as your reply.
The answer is 40
